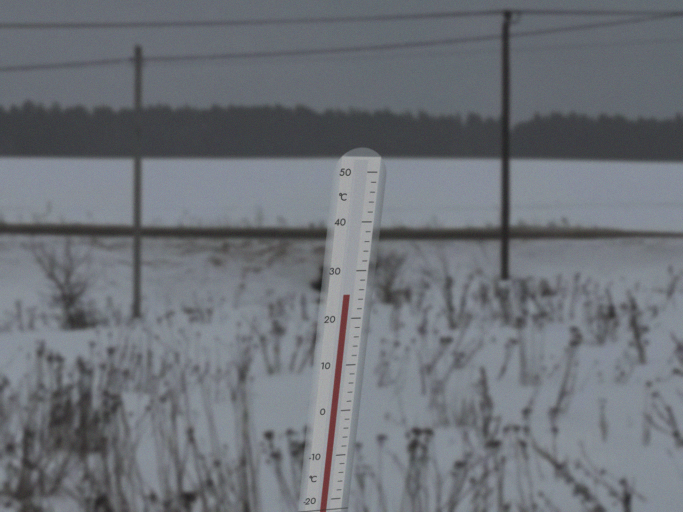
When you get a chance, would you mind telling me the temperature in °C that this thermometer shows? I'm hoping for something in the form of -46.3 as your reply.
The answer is 25
